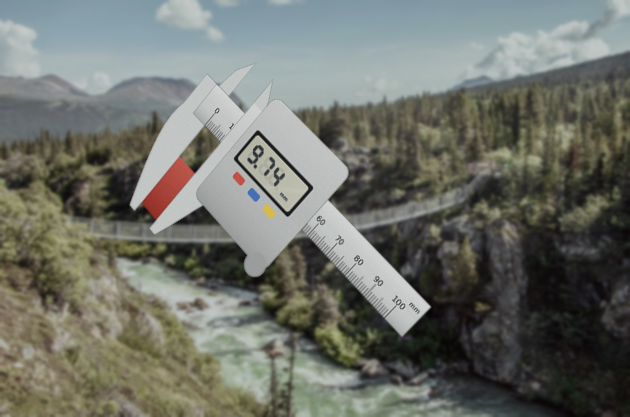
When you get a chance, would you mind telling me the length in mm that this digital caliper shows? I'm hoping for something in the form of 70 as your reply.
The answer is 9.74
